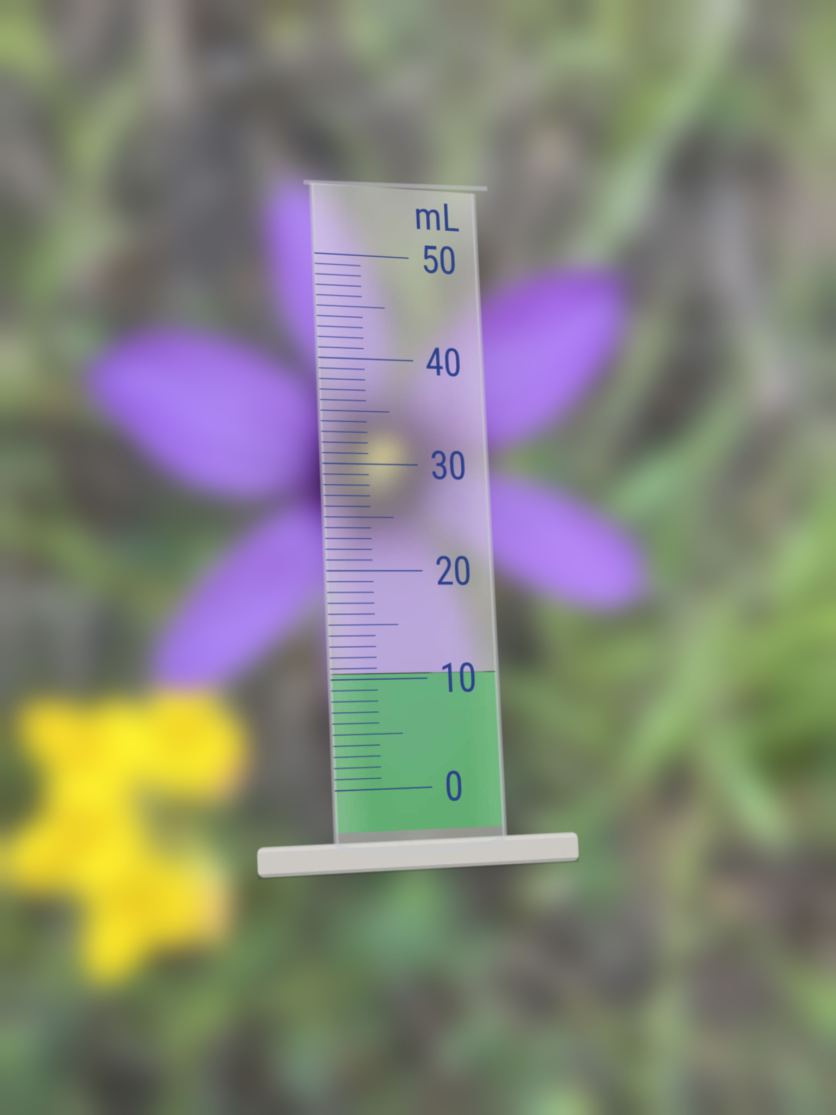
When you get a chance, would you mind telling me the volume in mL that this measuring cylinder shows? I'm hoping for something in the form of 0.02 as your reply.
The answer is 10.5
